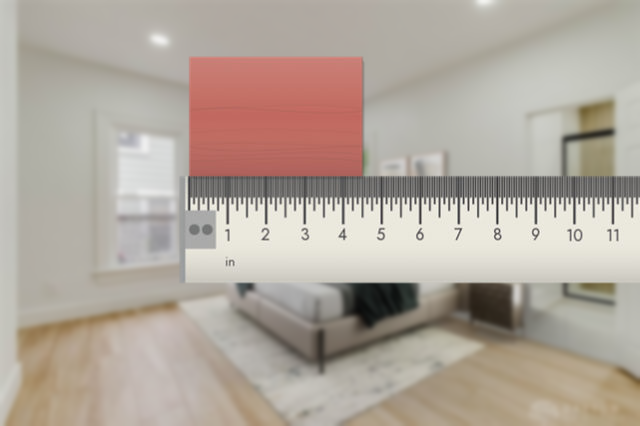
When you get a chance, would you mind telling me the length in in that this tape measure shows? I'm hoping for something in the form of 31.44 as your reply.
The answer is 4.5
